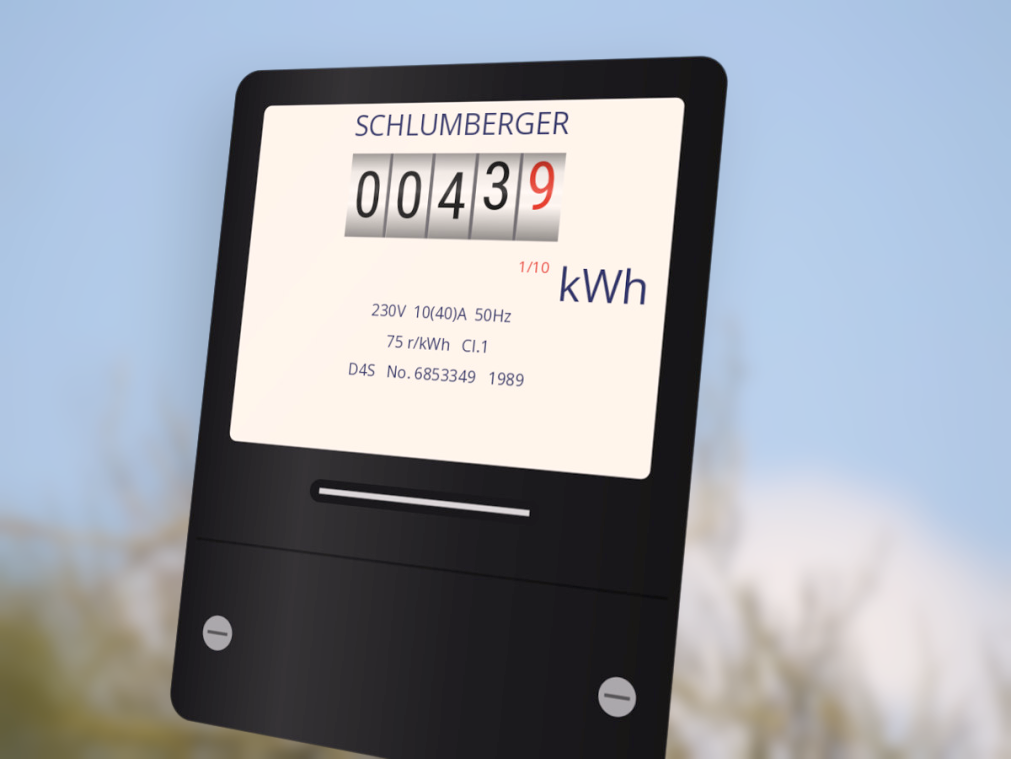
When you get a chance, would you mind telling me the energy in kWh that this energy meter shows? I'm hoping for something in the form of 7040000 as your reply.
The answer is 43.9
